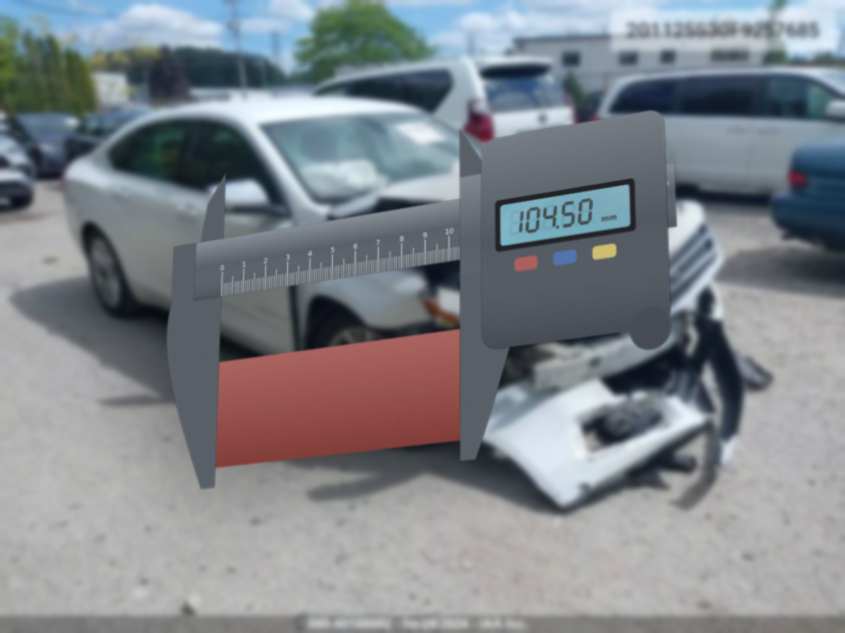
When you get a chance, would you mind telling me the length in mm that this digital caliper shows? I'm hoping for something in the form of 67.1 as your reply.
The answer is 104.50
